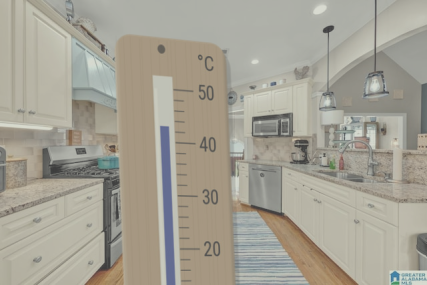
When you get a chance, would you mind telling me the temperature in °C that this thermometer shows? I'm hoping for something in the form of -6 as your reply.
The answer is 43
